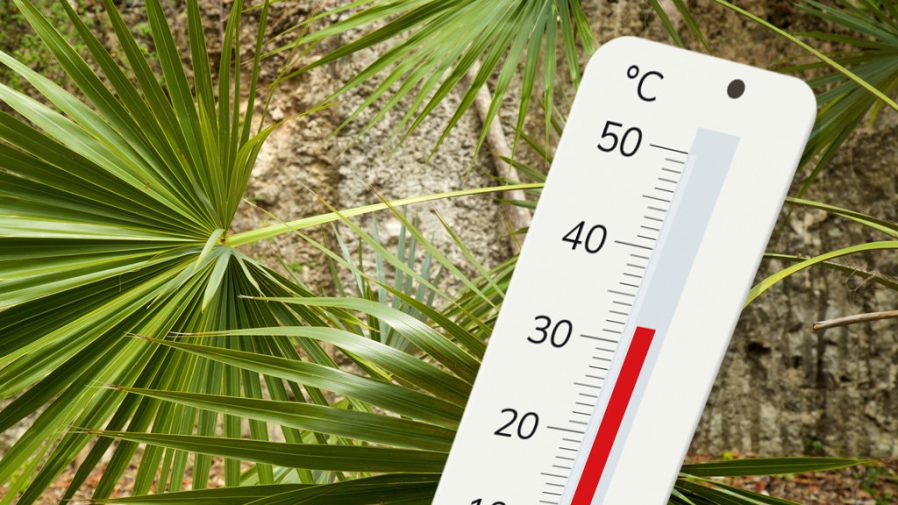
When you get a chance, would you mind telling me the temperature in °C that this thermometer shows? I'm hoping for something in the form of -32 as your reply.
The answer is 32
